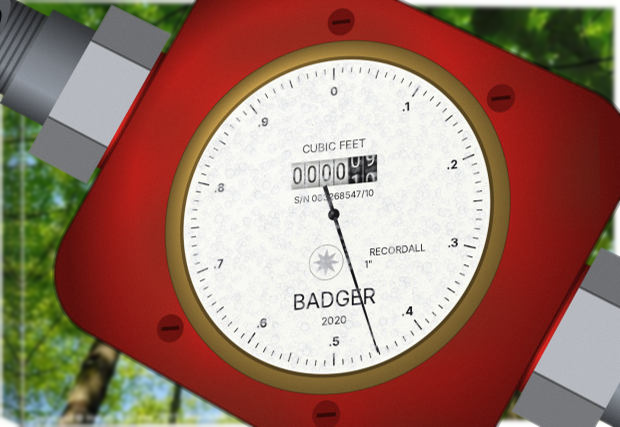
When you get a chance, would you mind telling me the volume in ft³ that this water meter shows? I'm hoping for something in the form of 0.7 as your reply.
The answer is 9.45
